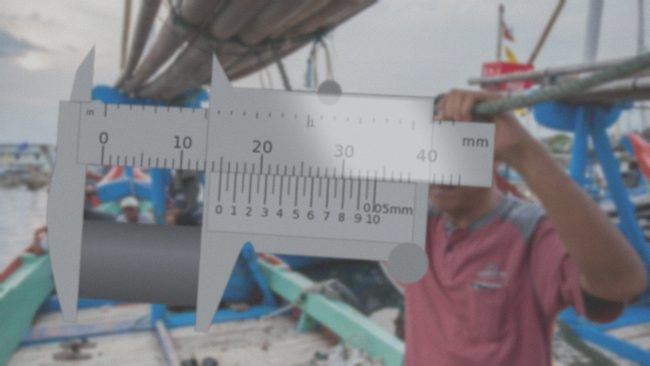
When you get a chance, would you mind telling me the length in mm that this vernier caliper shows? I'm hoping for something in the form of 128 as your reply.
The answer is 15.0
